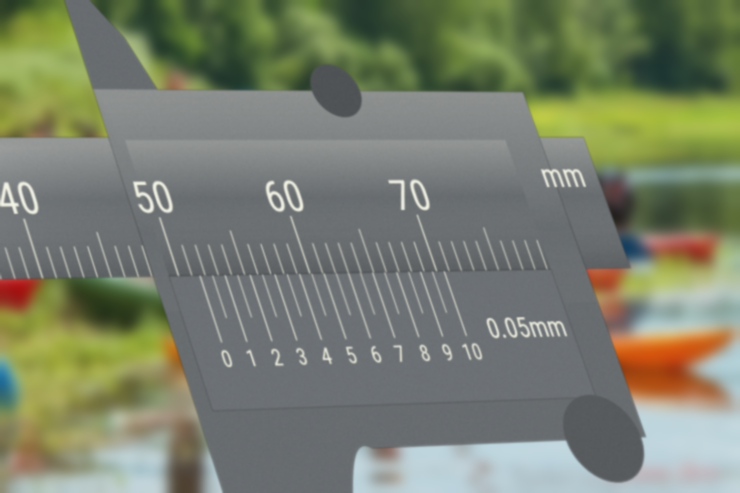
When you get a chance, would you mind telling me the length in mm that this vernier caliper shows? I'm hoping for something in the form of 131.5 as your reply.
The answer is 51.6
